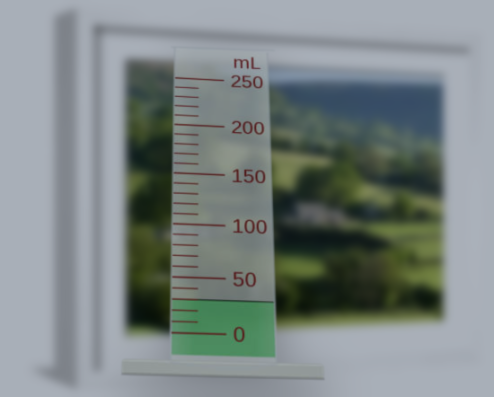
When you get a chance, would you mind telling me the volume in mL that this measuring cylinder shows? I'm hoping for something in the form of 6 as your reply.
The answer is 30
